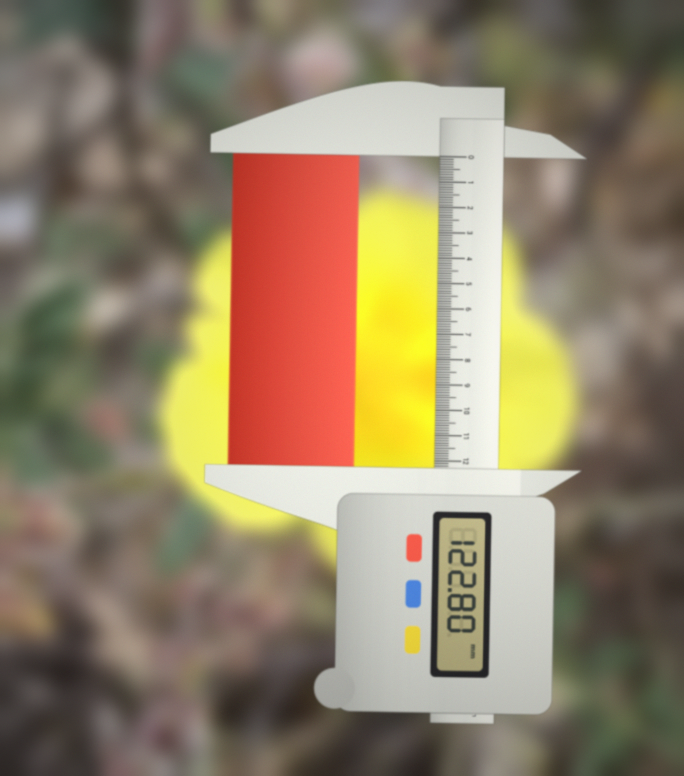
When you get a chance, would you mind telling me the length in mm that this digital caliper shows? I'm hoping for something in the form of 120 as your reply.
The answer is 122.80
